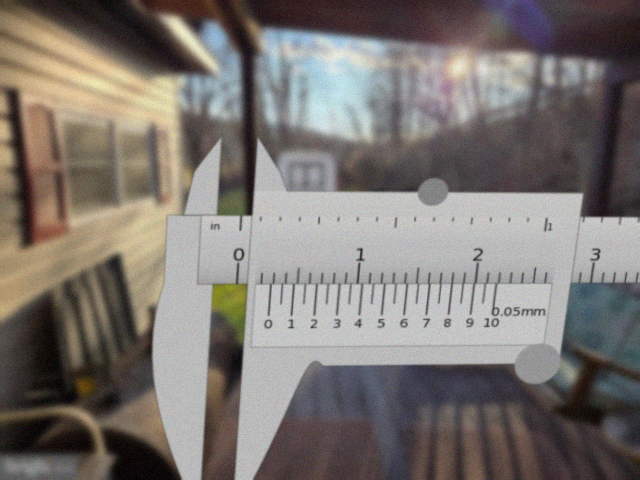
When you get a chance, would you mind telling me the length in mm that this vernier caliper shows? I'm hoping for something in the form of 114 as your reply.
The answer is 2.8
